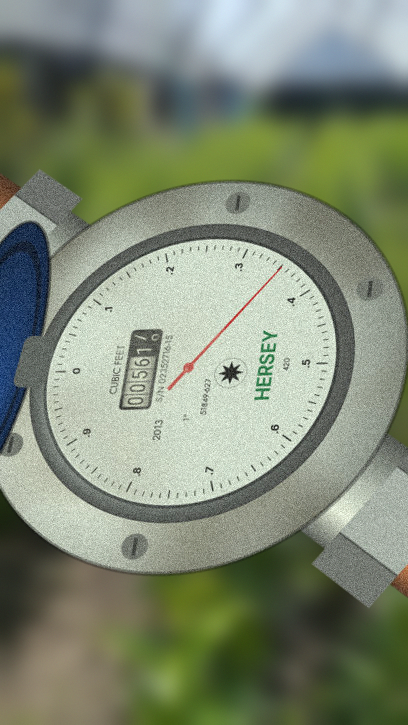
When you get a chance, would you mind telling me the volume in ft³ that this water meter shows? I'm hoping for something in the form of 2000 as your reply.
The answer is 5617.35
